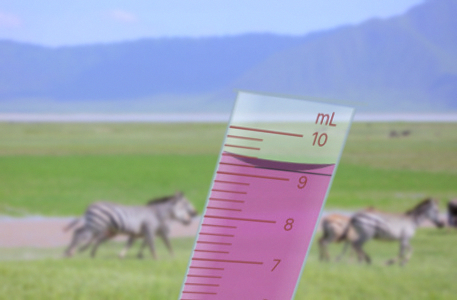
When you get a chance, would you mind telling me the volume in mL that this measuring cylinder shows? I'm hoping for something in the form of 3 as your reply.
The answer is 9.2
